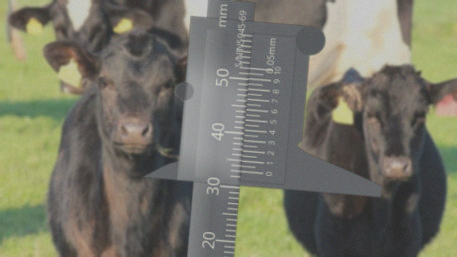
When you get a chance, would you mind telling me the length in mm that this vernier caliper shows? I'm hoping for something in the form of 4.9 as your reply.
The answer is 33.0
